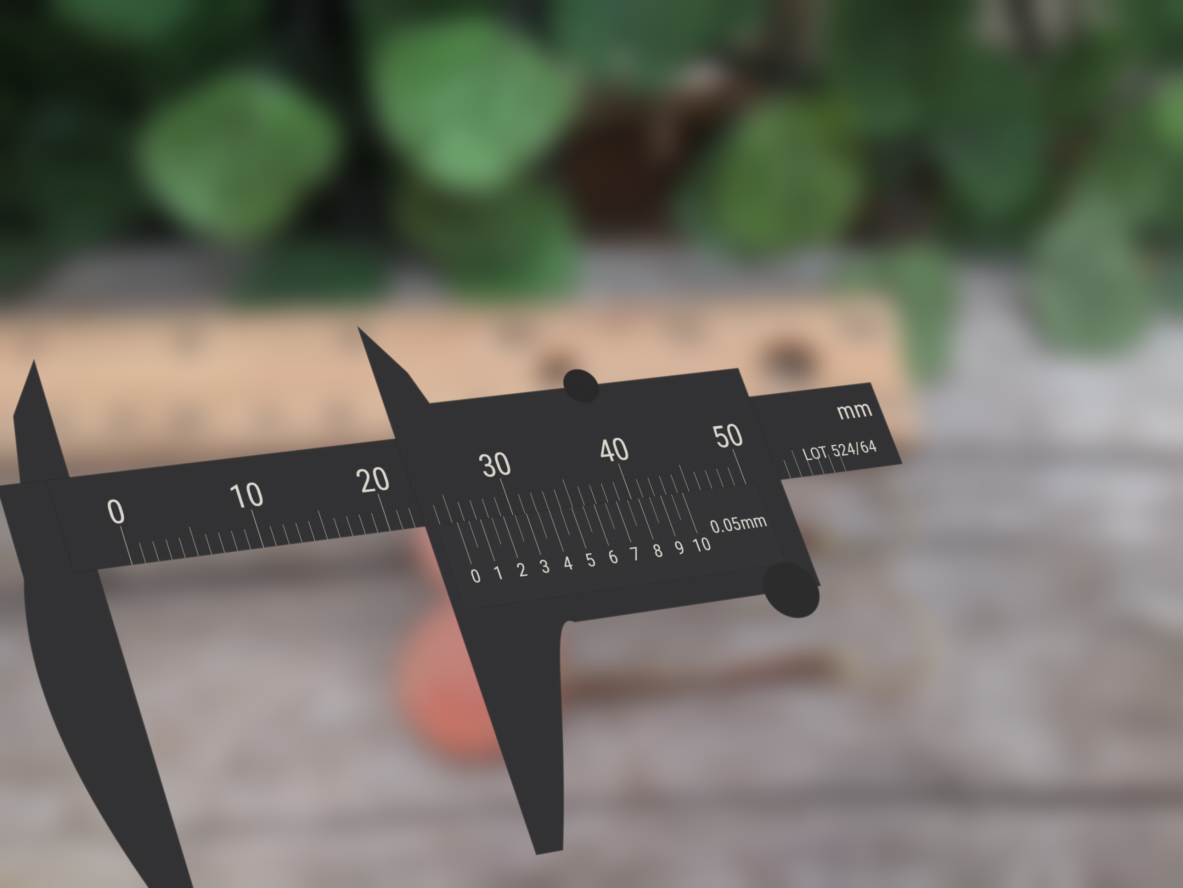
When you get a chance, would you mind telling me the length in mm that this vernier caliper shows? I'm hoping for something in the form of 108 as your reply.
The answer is 25.4
